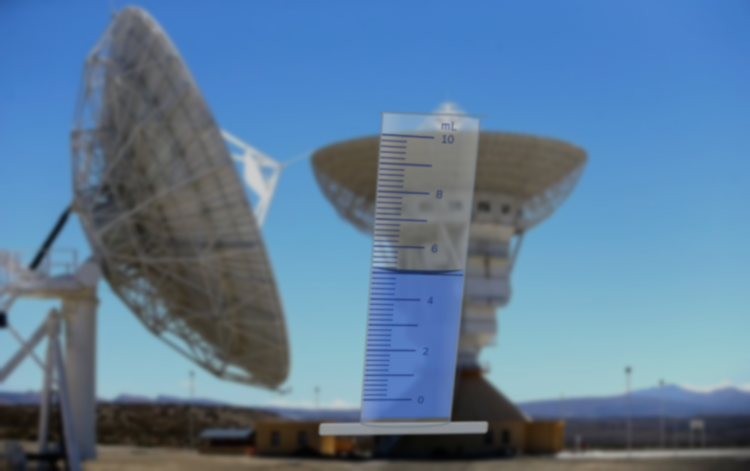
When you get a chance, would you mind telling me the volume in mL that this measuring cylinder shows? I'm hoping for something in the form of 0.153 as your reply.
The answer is 5
